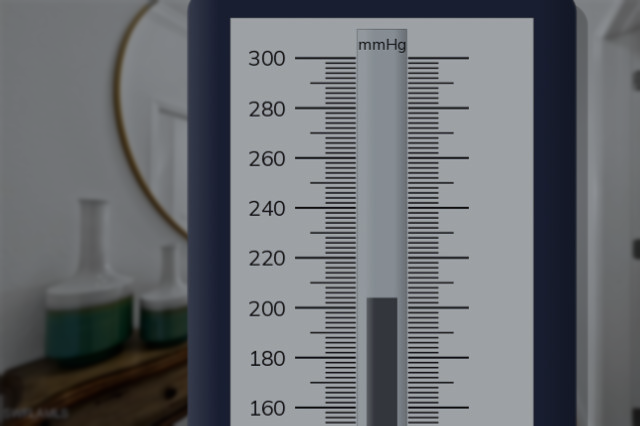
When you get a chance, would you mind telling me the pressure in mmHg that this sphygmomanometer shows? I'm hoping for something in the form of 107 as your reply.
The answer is 204
